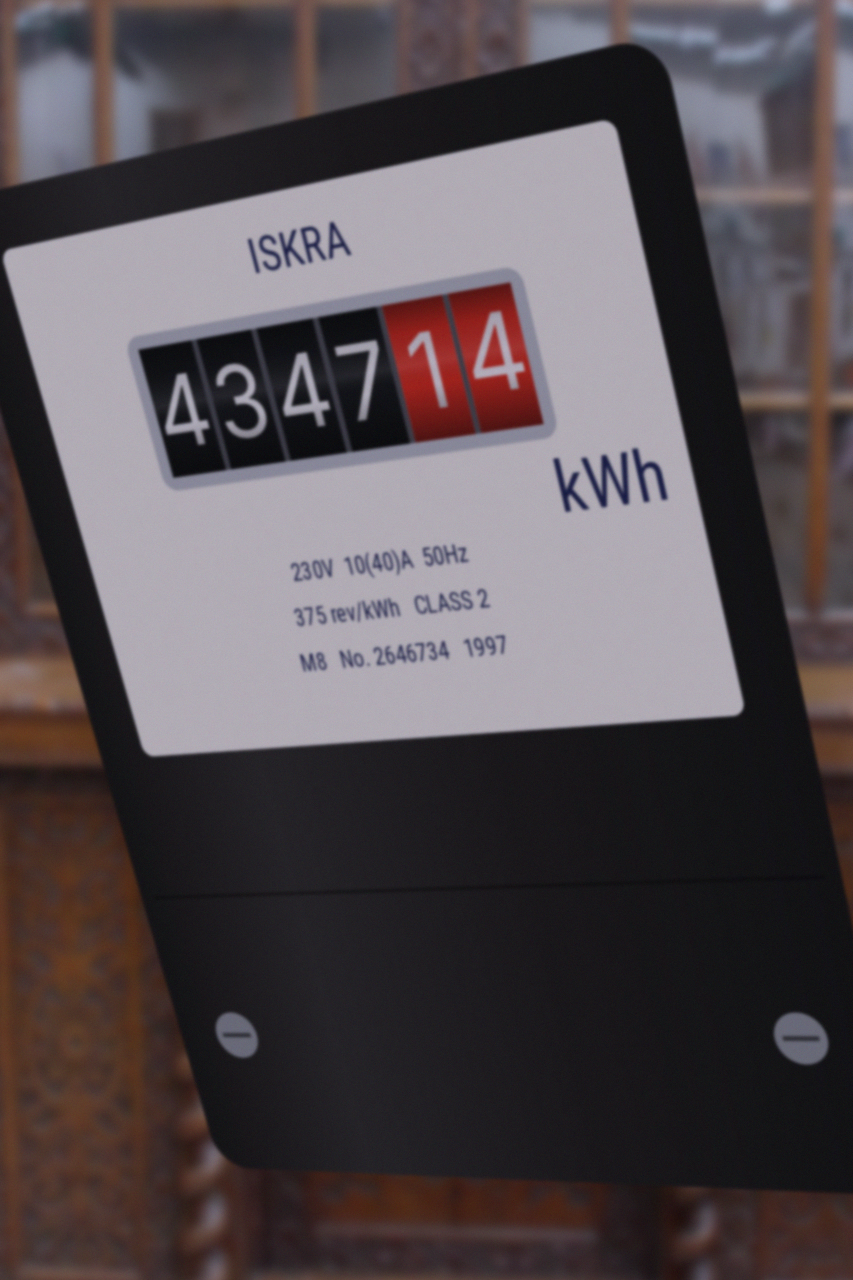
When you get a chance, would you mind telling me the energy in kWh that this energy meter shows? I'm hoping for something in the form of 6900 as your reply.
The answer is 4347.14
